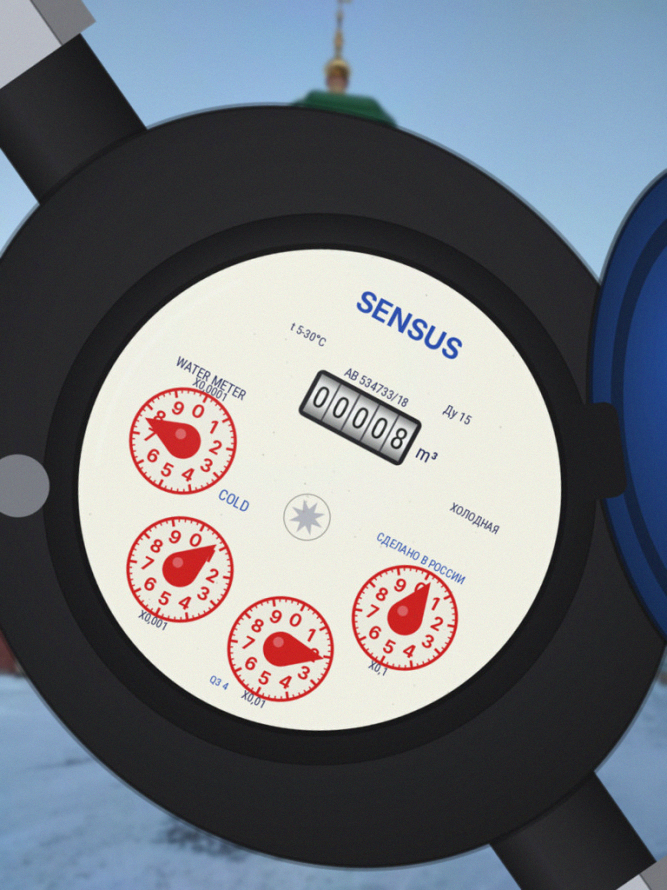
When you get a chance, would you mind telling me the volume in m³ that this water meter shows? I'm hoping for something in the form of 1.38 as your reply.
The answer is 8.0207
